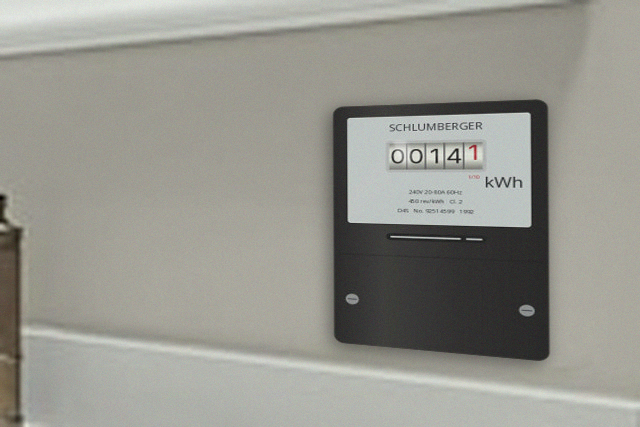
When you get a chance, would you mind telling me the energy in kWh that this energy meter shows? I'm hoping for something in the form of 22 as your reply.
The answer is 14.1
